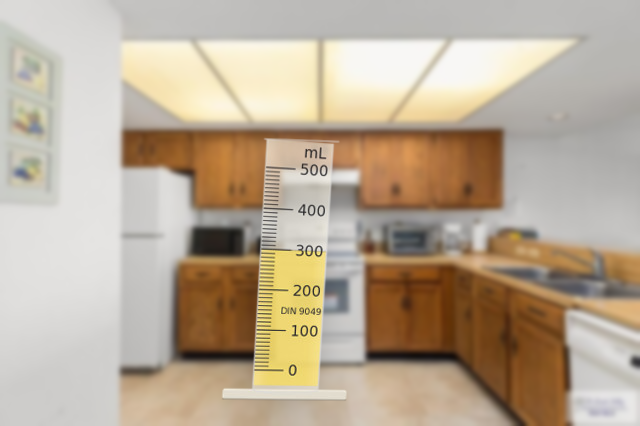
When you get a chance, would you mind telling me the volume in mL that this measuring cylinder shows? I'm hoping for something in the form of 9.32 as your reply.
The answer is 300
